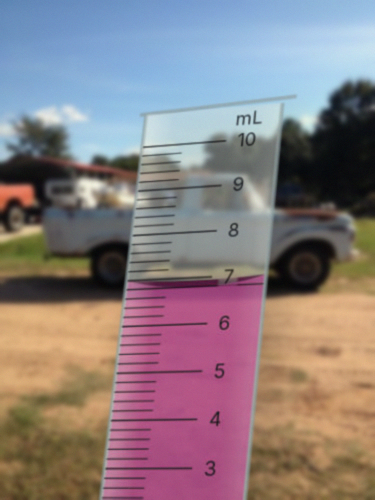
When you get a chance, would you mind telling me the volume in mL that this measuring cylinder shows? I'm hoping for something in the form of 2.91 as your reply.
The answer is 6.8
